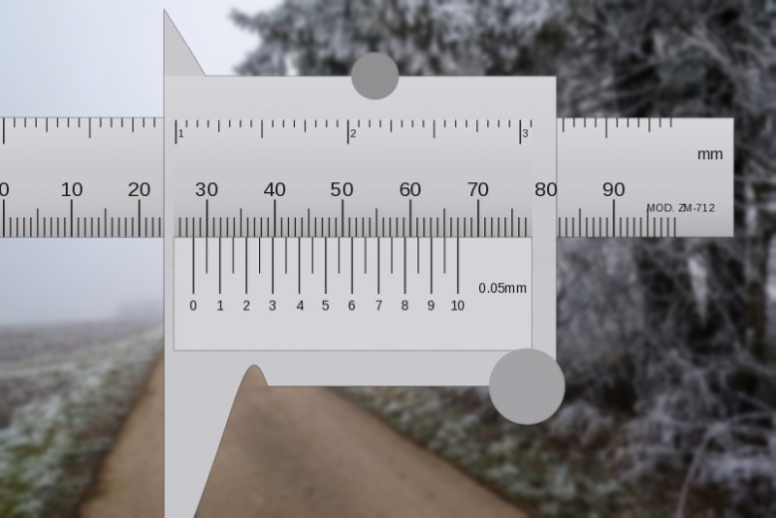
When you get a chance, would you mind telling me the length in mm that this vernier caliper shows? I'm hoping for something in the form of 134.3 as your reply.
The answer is 28.0
